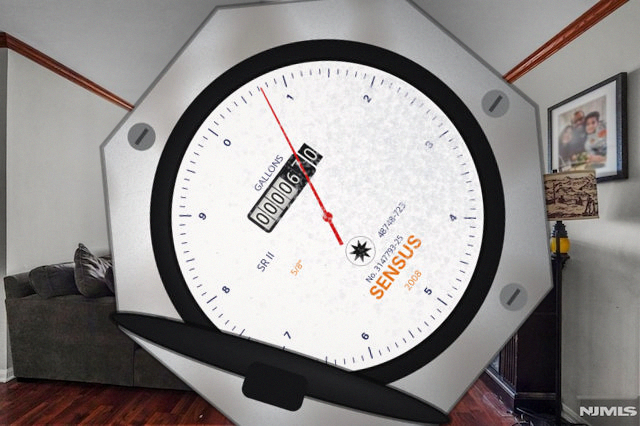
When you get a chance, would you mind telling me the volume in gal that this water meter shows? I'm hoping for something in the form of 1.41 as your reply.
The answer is 670.7
